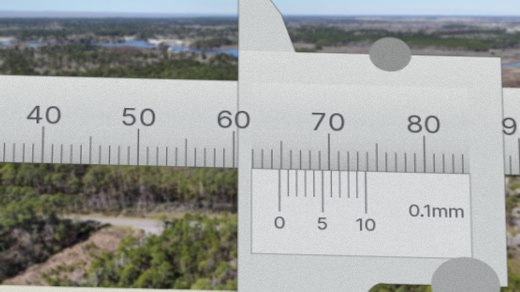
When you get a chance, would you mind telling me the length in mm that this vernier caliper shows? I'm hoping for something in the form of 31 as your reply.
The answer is 64.8
